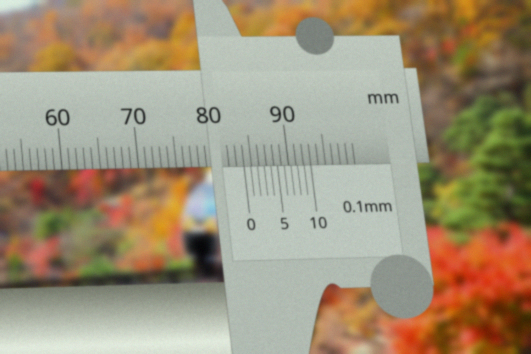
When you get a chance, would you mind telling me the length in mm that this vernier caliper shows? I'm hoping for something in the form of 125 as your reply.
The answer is 84.0
